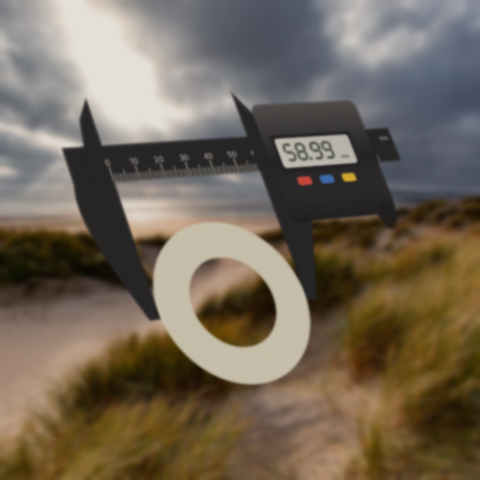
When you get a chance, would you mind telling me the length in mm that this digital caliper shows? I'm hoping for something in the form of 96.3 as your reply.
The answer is 58.99
